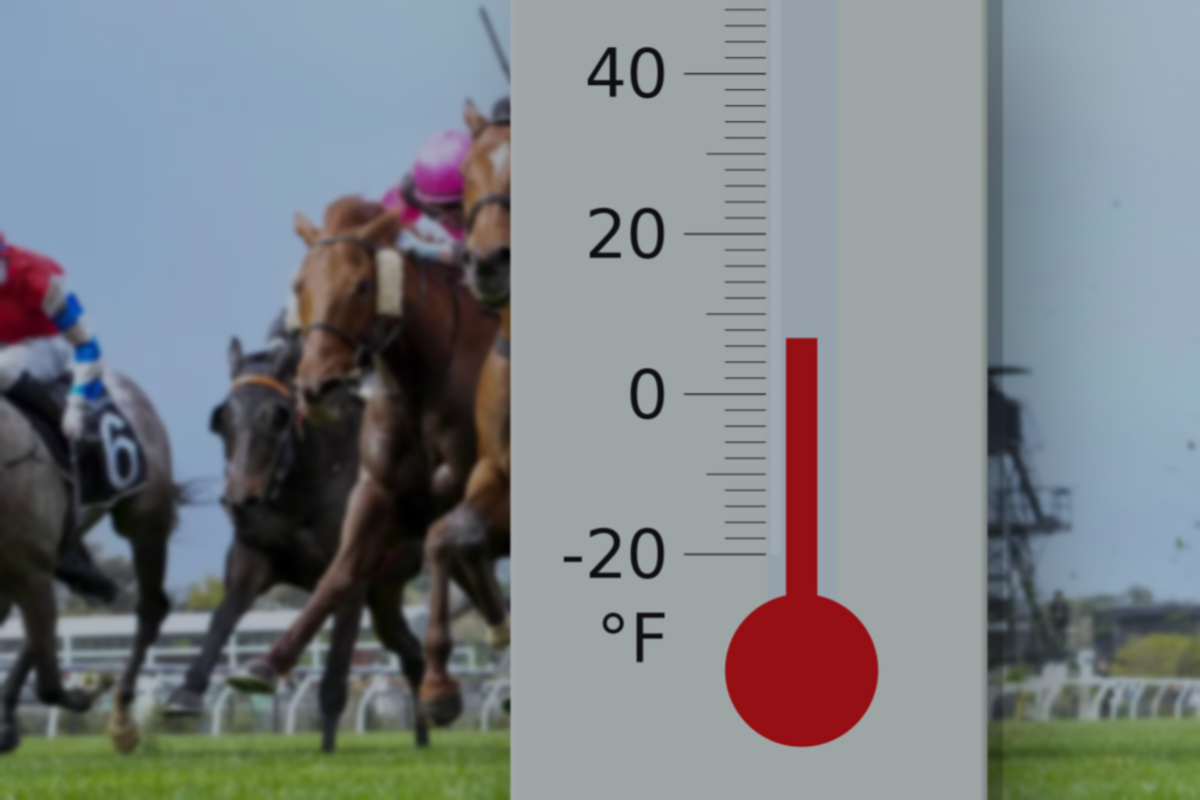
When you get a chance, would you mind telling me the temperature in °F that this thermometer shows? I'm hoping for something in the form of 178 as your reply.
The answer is 7
